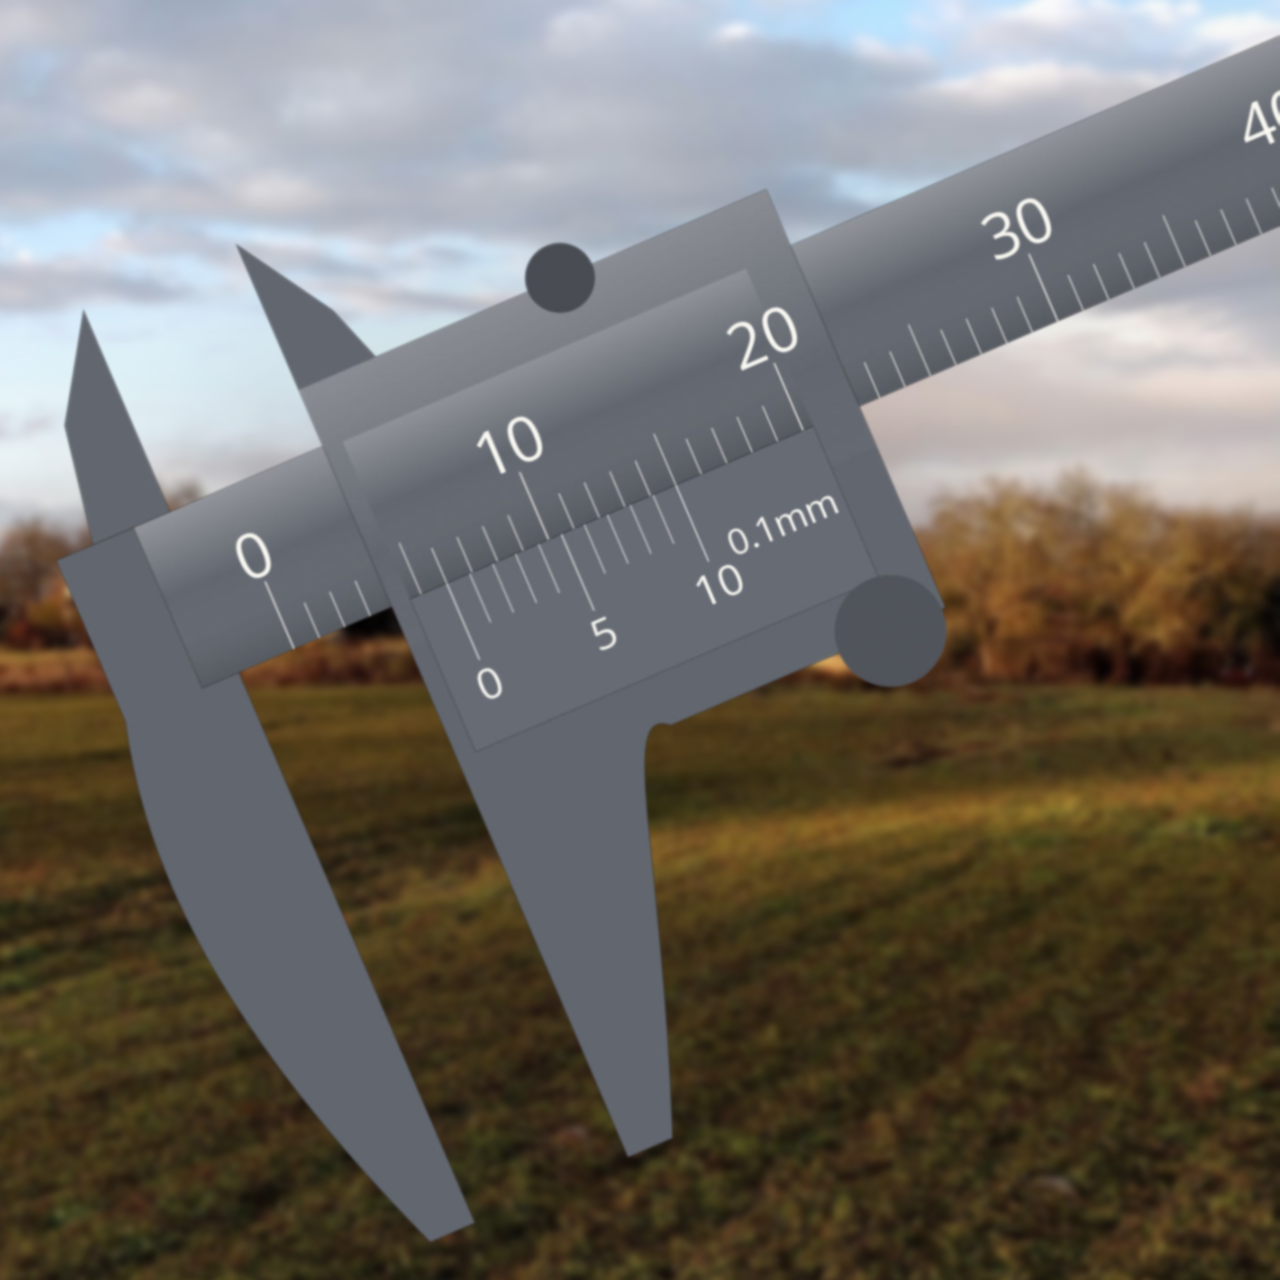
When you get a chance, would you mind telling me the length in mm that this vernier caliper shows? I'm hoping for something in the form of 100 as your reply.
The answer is 6.0
